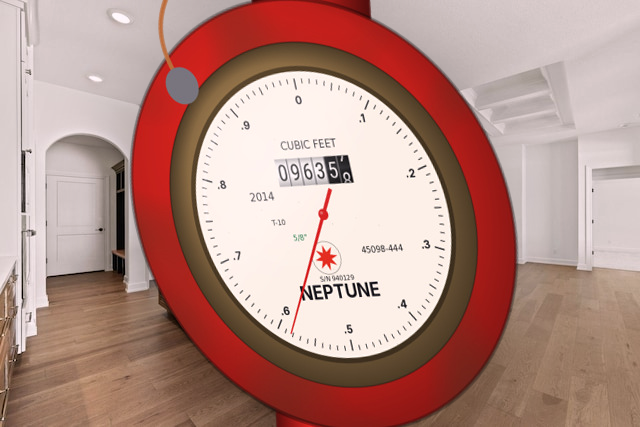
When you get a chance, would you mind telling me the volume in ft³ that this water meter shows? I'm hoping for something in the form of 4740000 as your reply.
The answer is 96357.58
